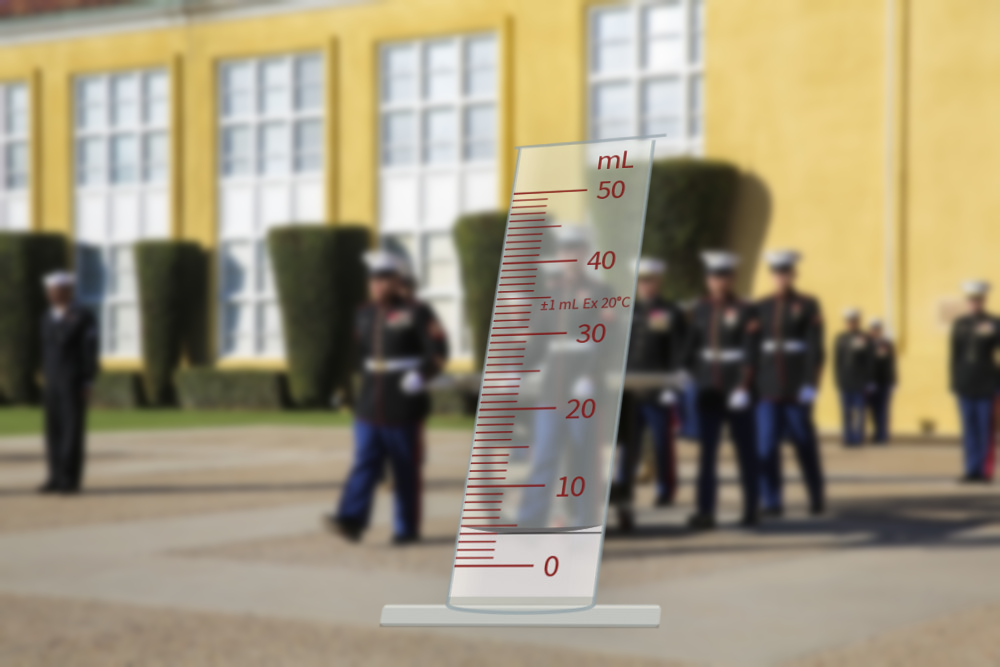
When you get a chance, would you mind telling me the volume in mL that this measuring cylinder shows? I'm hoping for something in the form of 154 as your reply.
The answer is 4
